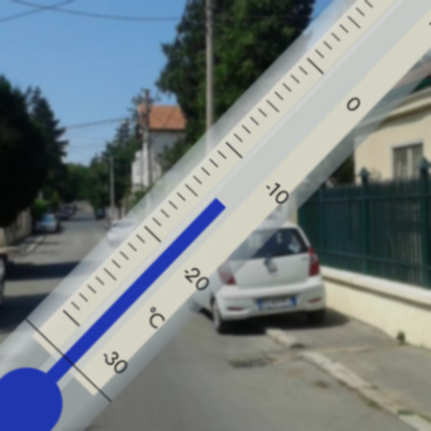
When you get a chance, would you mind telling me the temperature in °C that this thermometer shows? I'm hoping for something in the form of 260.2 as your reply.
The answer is -14
